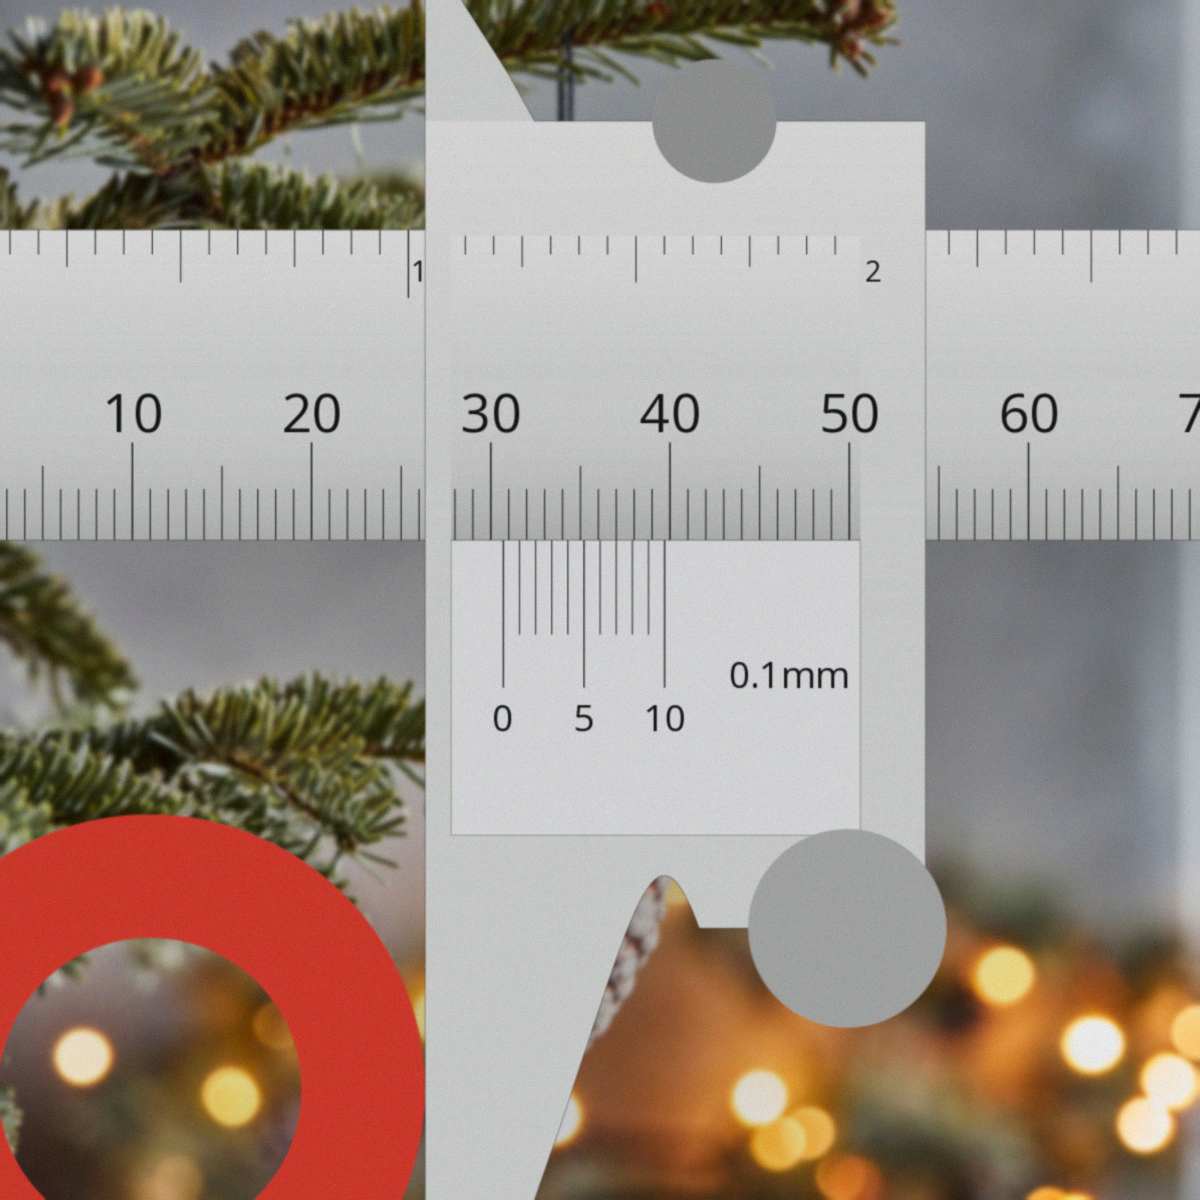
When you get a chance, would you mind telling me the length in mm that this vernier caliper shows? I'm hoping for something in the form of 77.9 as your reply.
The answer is 30.7
